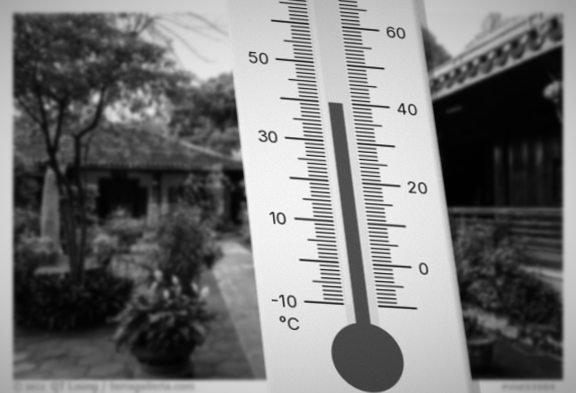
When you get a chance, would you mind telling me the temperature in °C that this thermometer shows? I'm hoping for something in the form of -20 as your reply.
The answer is 40
